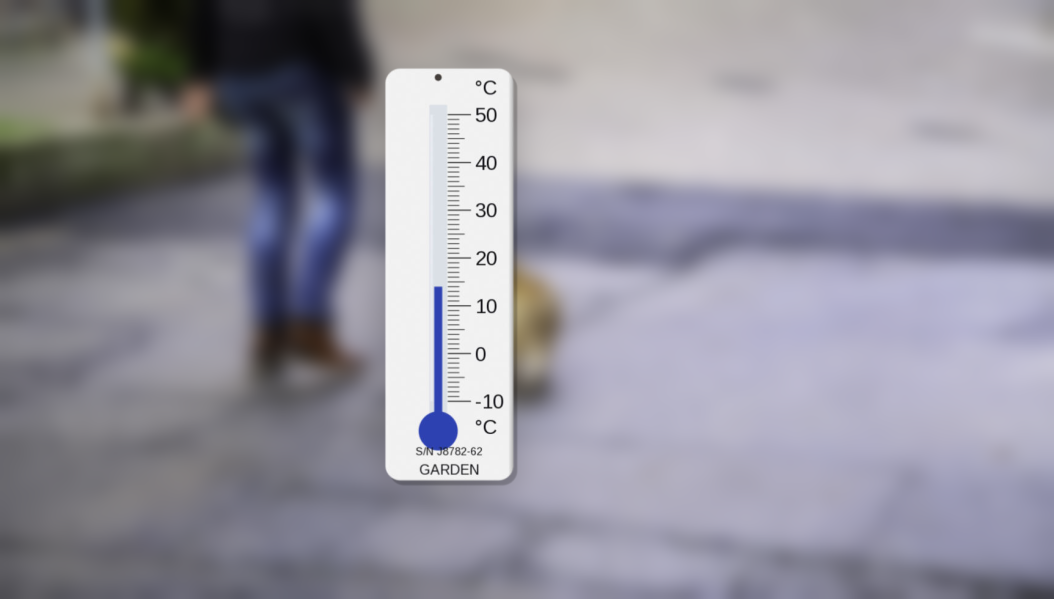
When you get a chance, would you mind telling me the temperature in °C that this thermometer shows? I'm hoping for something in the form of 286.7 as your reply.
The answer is 14
